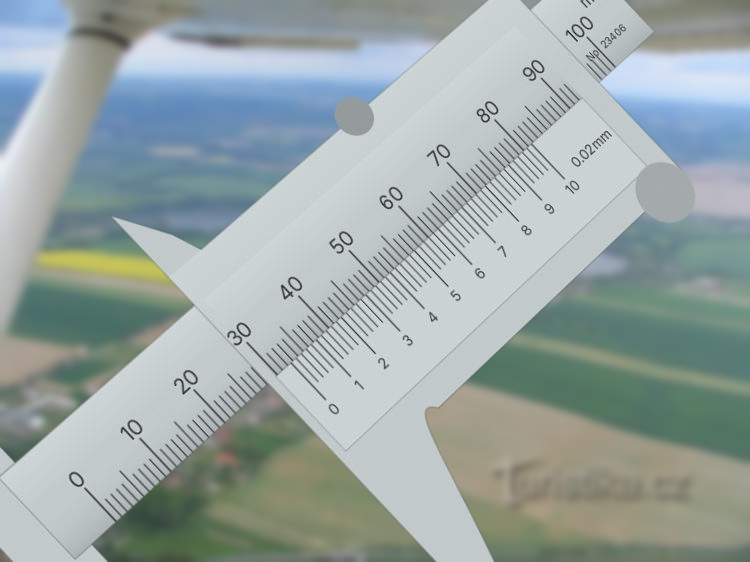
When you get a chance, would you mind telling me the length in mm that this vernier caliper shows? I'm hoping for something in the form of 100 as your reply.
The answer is 32.6
